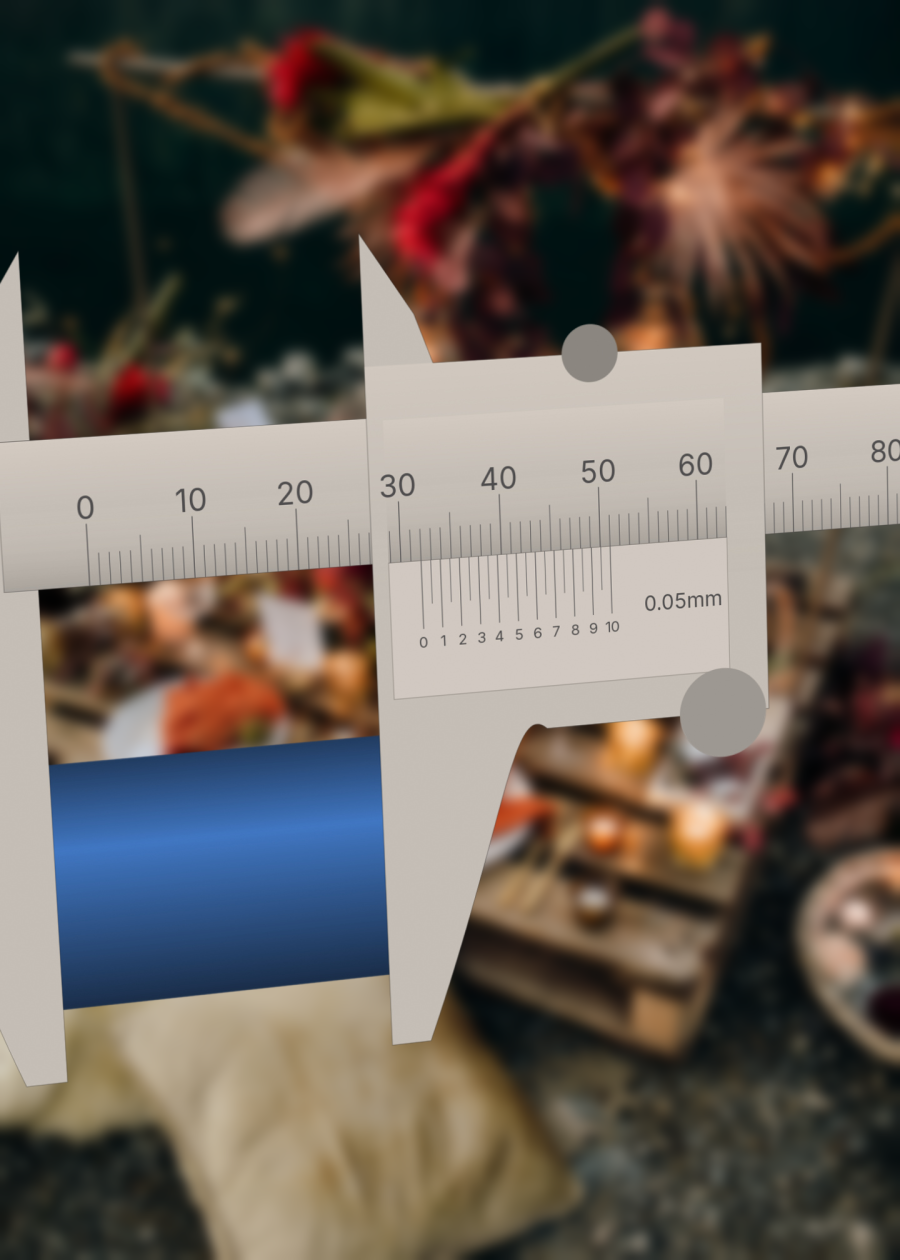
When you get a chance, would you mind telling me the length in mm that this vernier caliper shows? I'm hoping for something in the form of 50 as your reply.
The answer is 32.0
